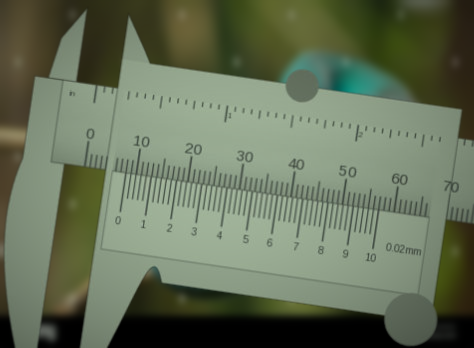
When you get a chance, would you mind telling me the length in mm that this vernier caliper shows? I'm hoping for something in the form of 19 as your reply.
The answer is 8.0
